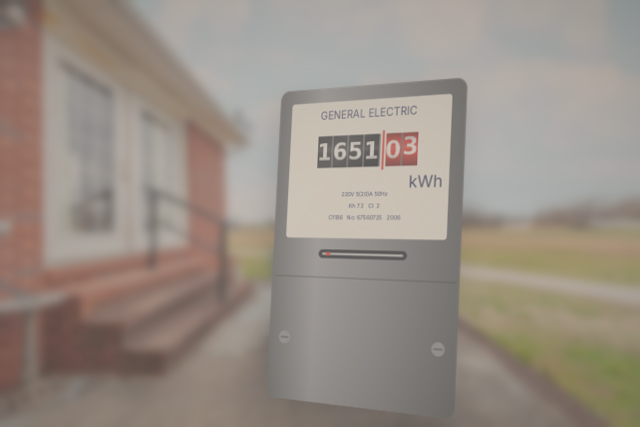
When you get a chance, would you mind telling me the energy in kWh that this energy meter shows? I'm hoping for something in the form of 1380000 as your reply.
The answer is 1651.03
